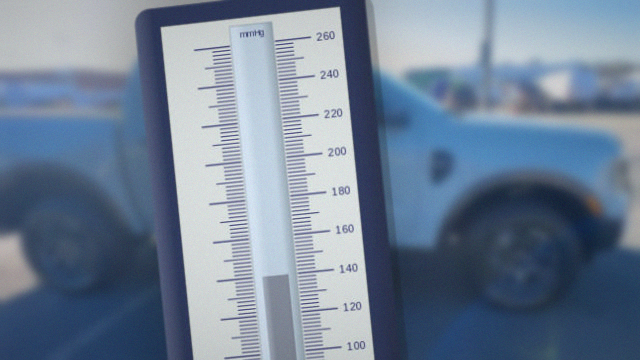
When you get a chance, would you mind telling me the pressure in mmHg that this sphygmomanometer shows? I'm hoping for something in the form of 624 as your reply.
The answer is 140
